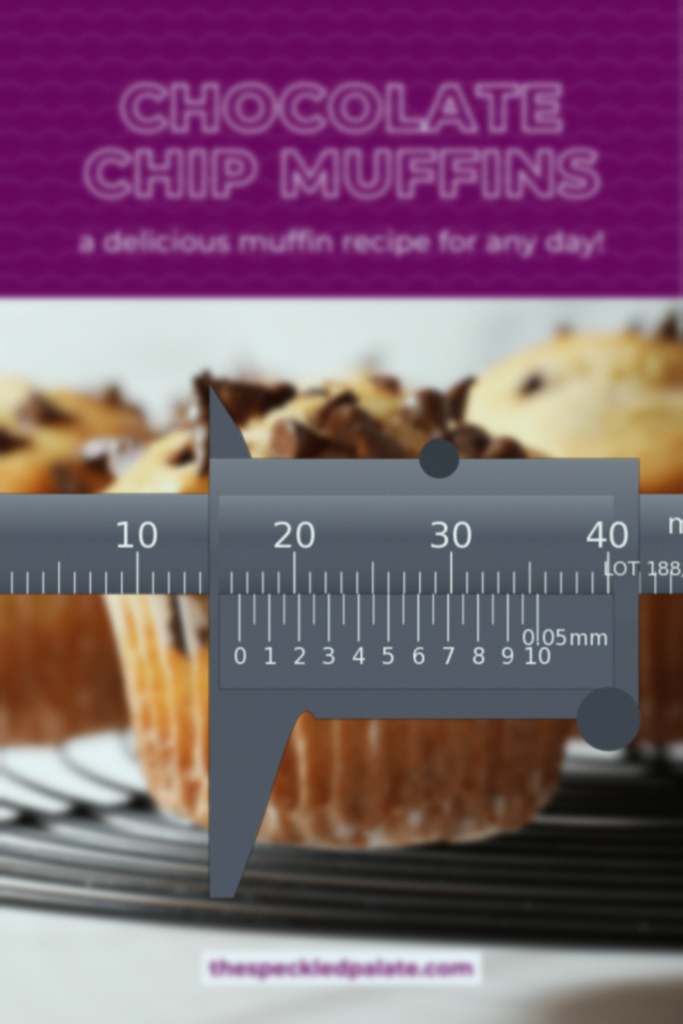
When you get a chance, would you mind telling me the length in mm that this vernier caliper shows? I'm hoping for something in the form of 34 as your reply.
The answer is 16.5
